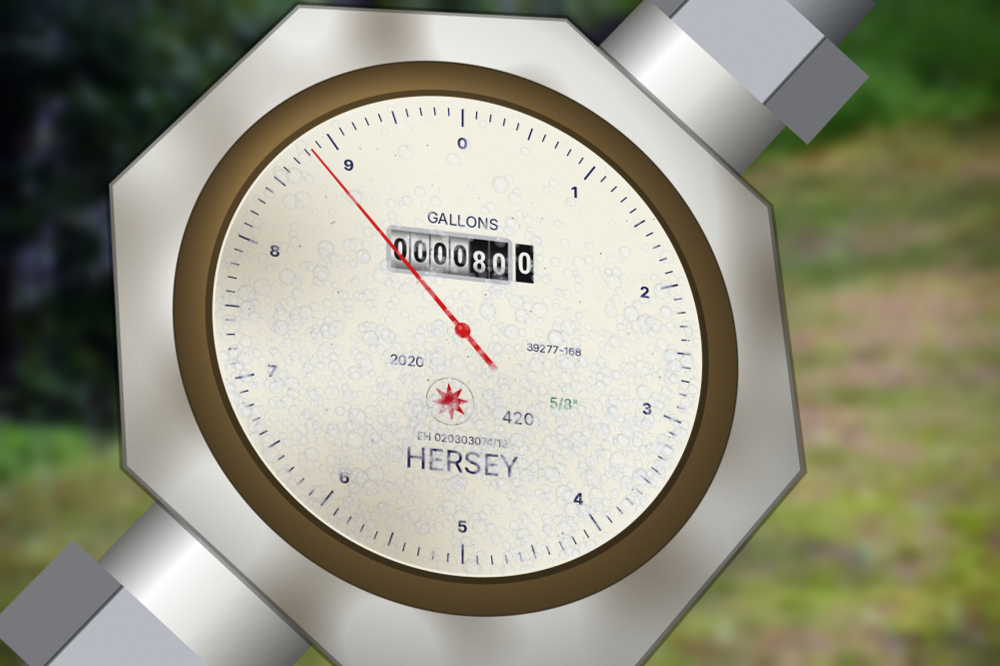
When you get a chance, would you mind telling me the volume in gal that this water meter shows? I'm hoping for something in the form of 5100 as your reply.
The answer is 798.8
